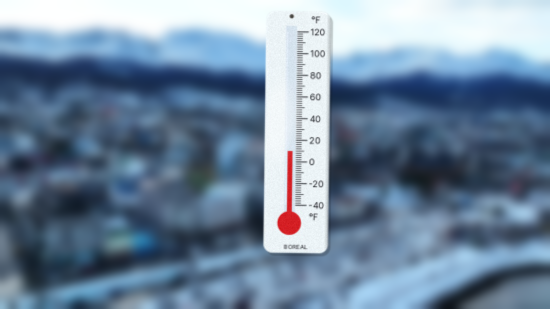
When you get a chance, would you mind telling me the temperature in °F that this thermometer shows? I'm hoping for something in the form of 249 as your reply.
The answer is 10
